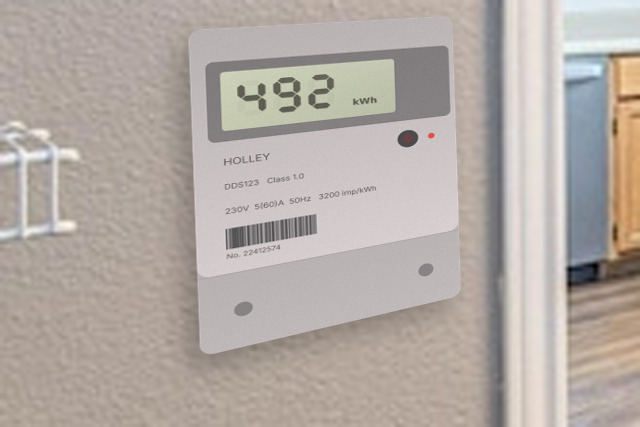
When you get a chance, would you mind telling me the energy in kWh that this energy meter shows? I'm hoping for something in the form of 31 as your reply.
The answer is 492
